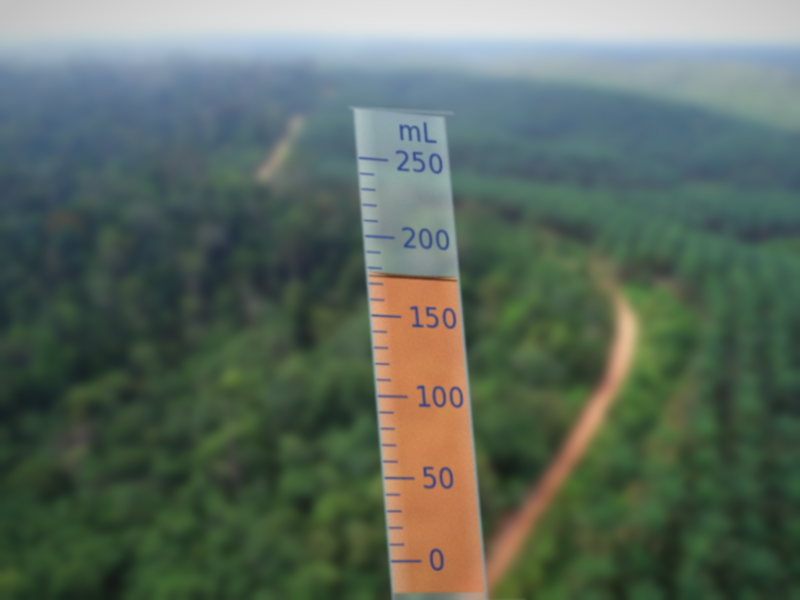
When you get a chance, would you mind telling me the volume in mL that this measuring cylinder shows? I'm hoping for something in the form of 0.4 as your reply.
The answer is 175
